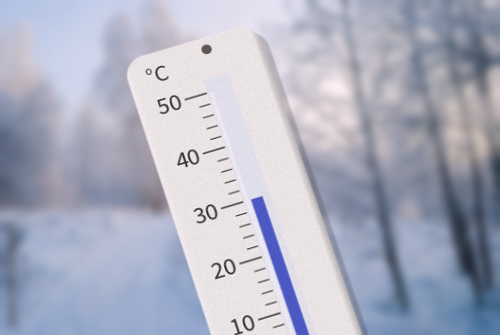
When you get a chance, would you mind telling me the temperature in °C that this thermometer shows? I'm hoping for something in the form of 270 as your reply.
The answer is 30
